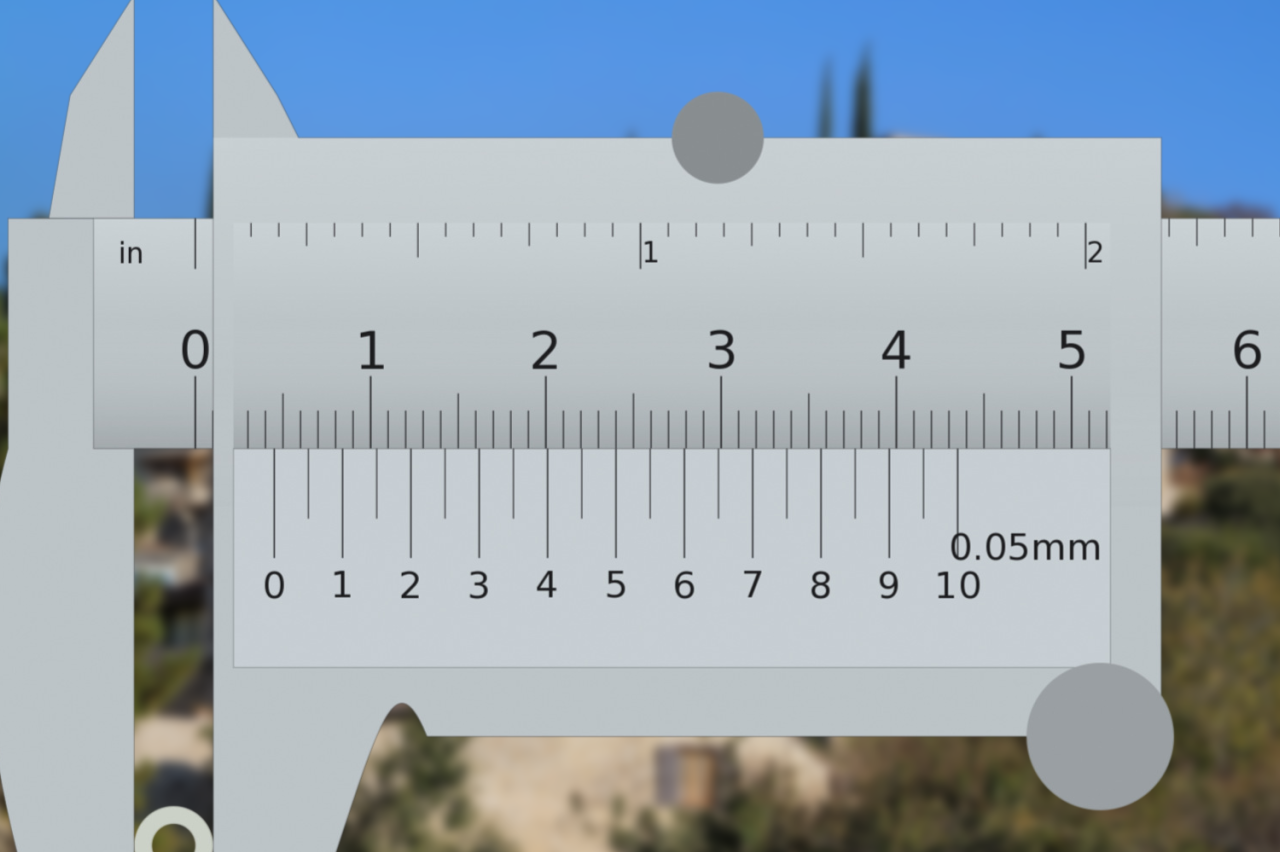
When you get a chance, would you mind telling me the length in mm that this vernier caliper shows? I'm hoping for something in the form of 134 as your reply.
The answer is 4.5
